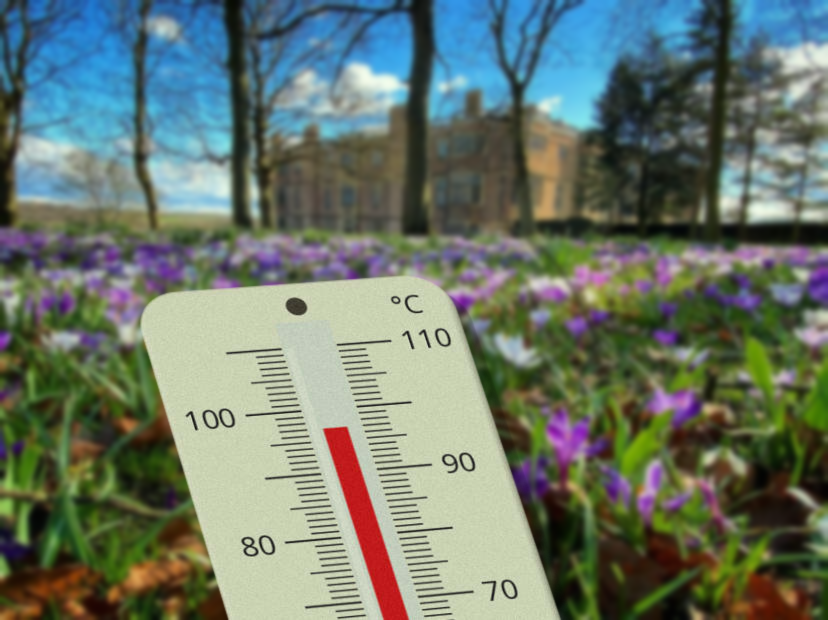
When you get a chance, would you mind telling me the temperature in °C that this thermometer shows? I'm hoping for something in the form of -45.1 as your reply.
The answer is 97
